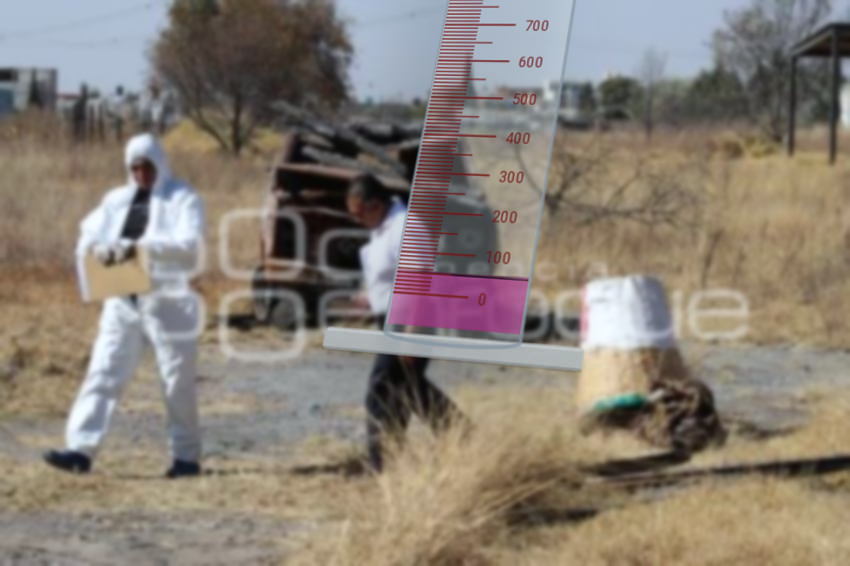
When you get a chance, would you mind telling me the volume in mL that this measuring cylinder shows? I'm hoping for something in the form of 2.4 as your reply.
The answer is 50
